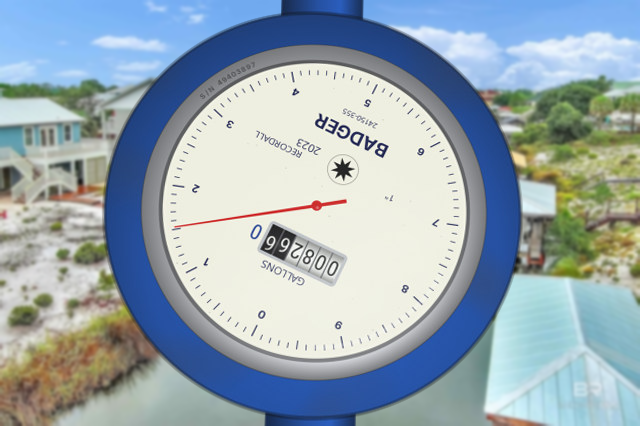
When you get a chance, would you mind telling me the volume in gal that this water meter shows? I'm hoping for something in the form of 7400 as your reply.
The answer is 82661.5
